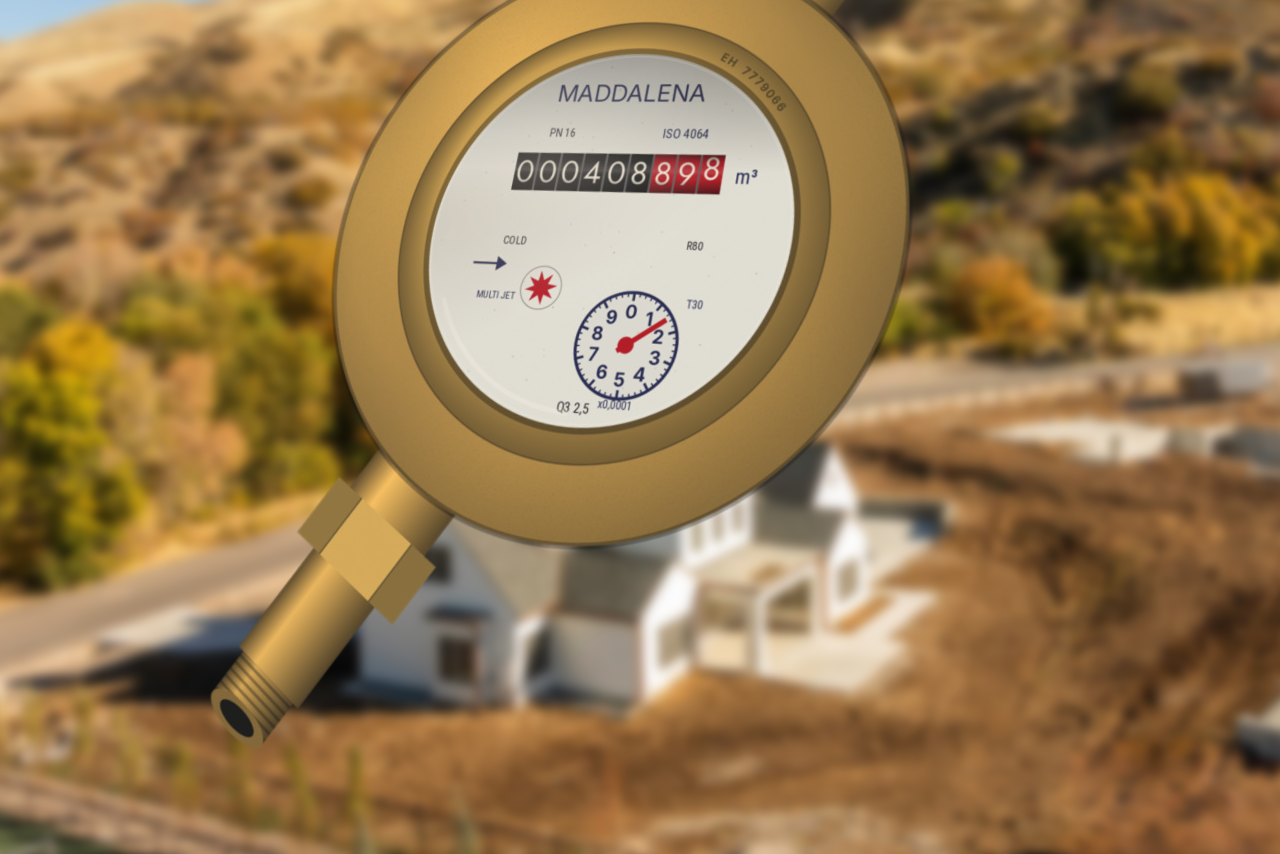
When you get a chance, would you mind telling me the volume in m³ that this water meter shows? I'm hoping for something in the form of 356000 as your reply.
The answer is 408.8981
